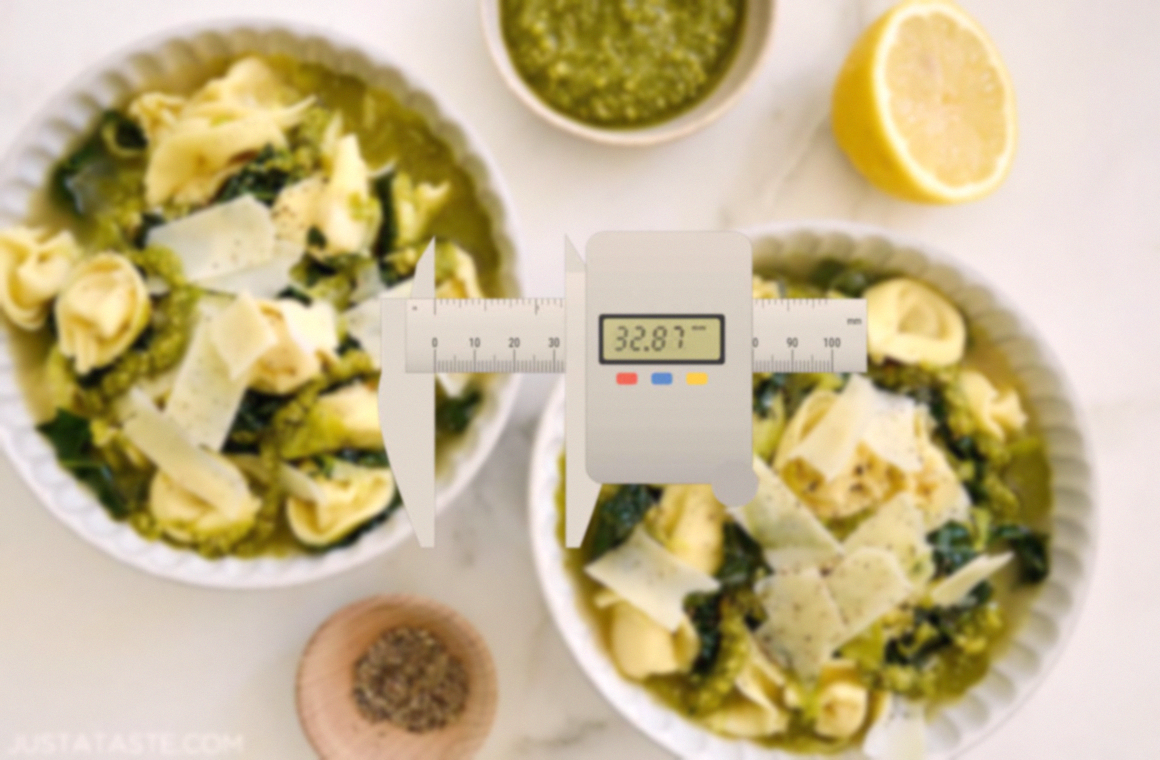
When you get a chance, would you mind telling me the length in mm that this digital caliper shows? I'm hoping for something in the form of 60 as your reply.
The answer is 32.87
